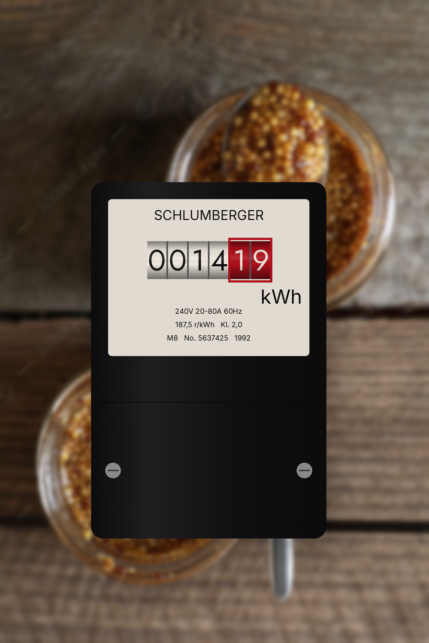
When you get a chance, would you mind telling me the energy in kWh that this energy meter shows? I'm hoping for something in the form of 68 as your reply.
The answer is 14.19
